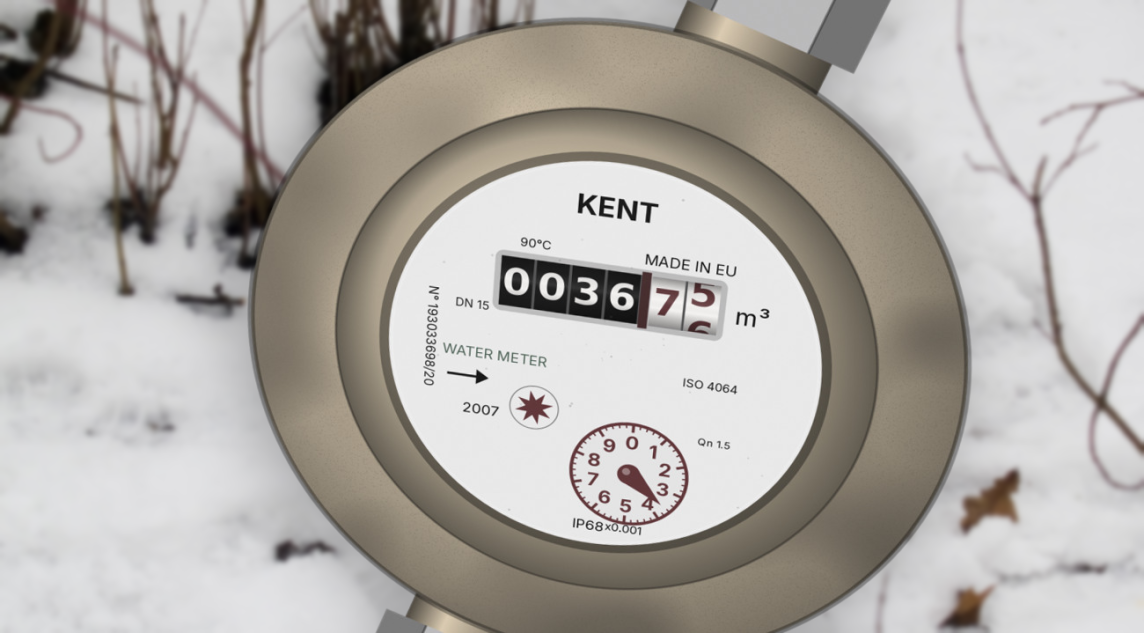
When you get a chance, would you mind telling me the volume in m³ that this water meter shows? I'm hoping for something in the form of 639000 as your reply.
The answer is 36.753
